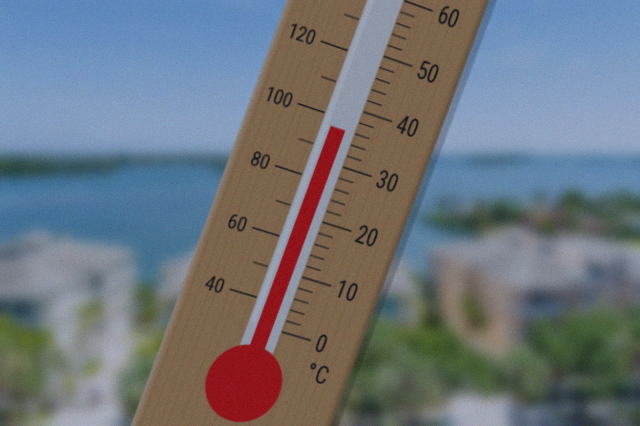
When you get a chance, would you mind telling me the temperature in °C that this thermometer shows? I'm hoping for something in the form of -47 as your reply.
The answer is 36
